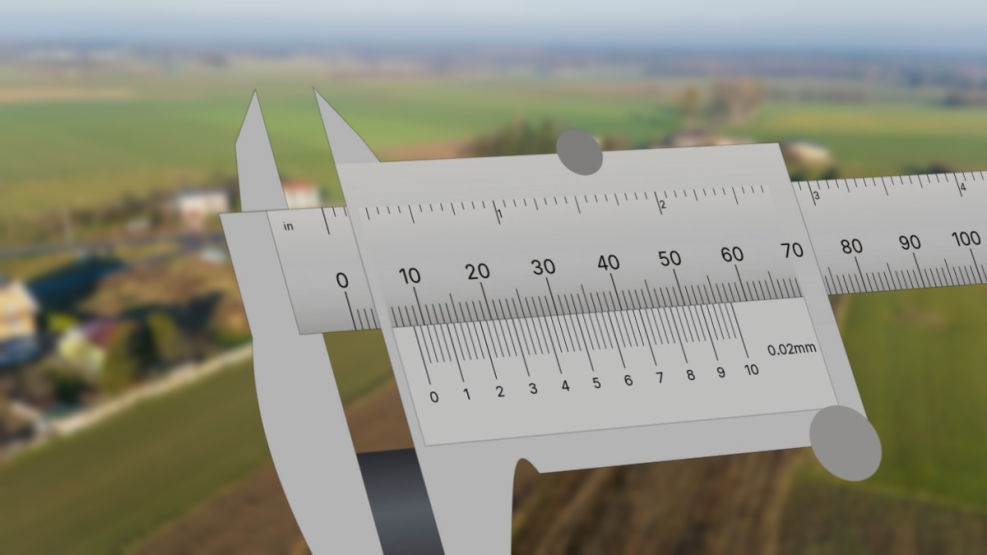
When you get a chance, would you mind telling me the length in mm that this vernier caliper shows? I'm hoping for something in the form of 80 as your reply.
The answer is 8.4
